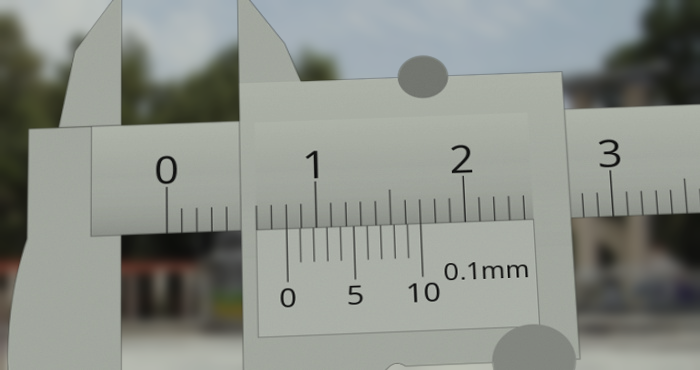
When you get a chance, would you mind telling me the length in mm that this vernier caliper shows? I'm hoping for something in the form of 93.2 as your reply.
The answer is 8.0
